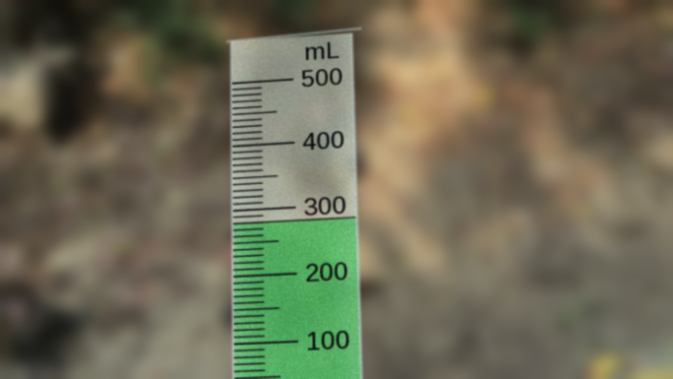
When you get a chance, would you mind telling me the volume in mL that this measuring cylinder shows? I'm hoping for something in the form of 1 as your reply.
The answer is 280
